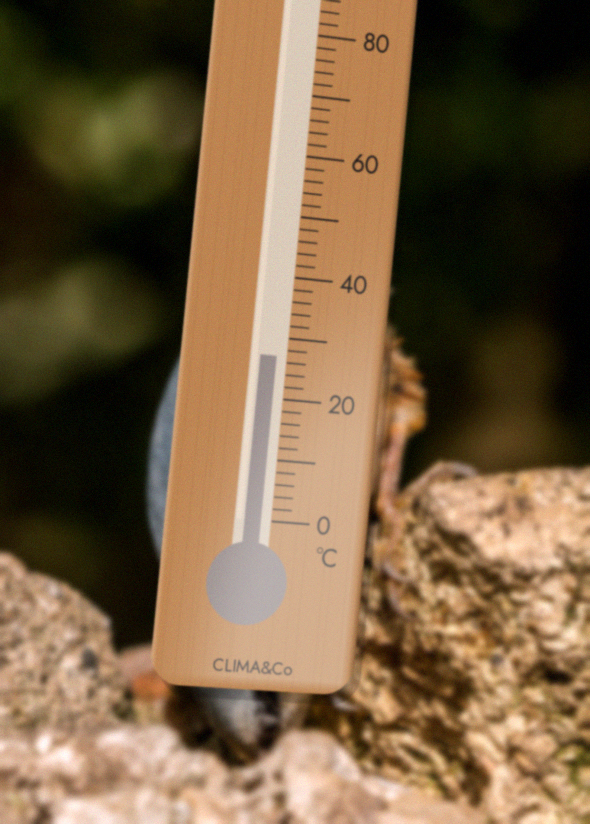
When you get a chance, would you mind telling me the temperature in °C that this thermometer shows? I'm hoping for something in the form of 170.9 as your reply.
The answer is 27
